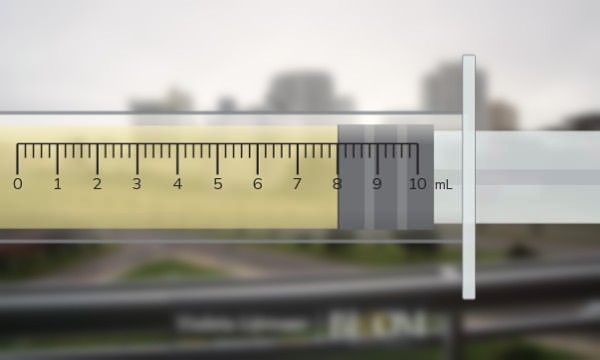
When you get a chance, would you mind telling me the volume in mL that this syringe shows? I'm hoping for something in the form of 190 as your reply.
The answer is 8
